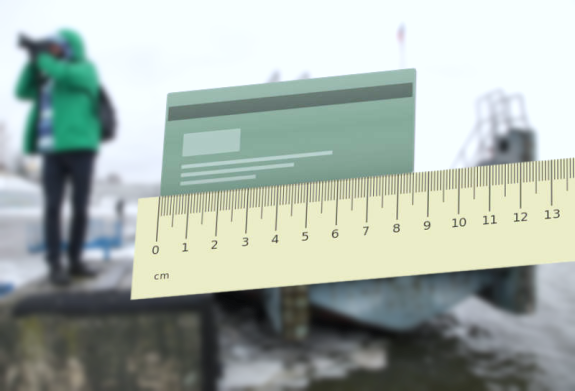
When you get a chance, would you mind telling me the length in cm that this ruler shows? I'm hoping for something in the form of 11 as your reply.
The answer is 8.5
